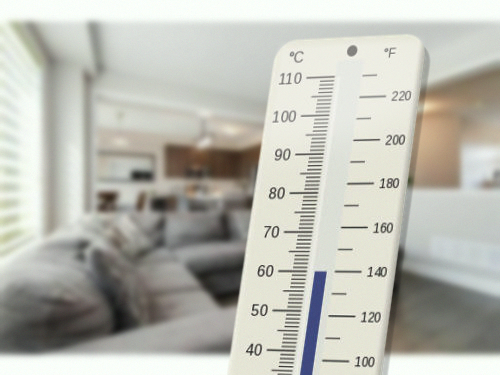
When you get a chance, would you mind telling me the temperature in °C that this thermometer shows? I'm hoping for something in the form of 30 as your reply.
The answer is 60
